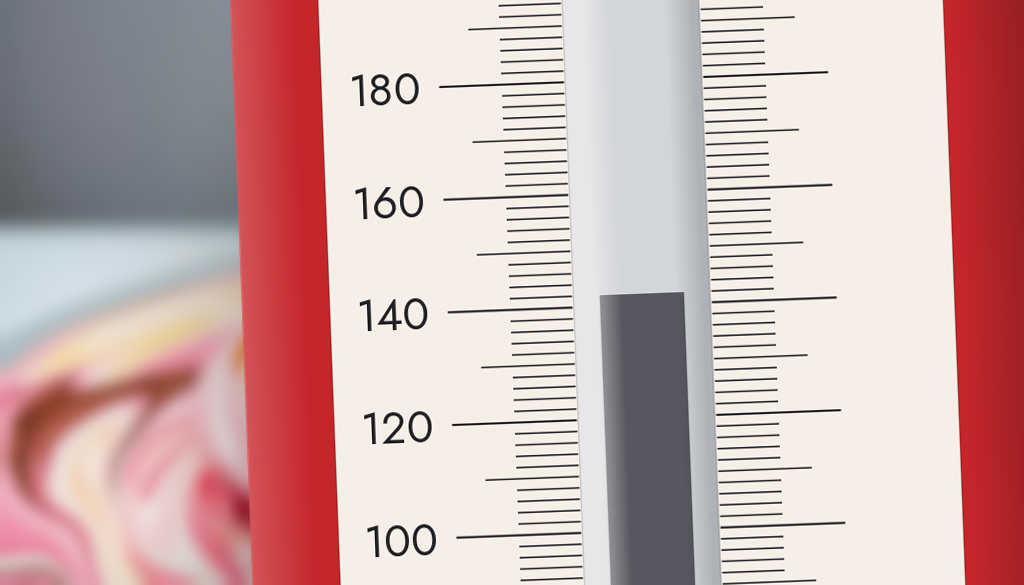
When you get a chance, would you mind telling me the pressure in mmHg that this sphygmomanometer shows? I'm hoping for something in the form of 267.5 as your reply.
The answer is 142
